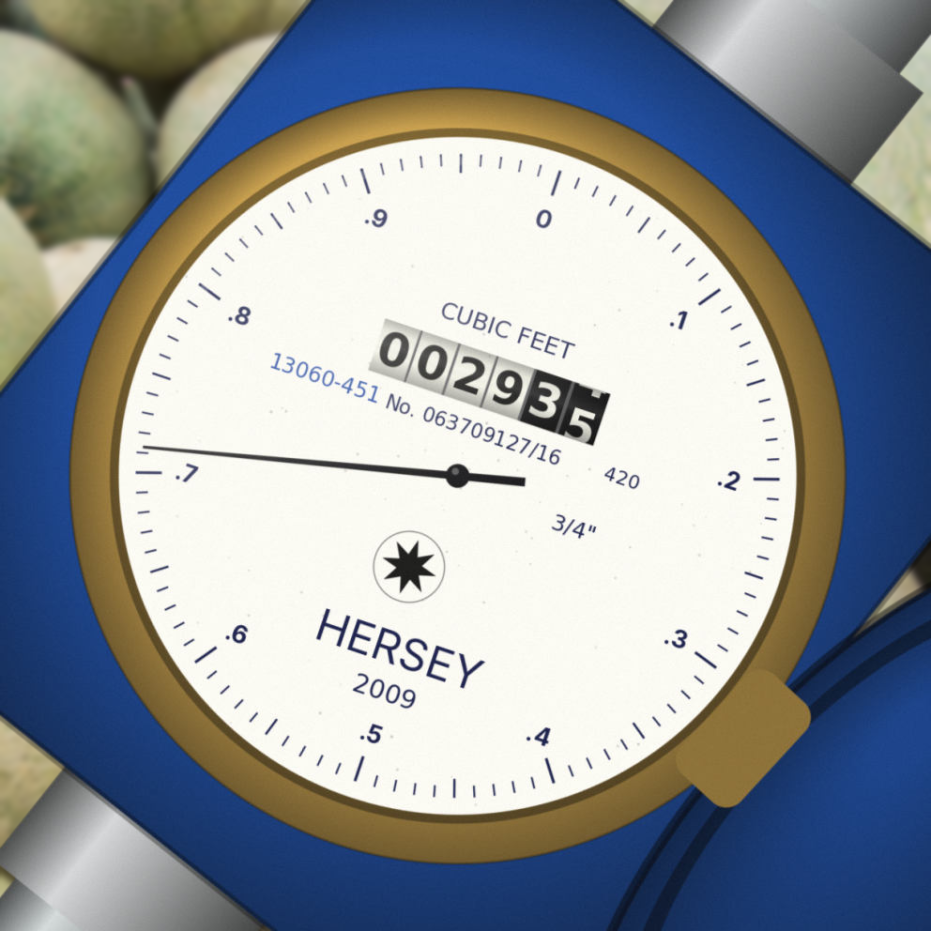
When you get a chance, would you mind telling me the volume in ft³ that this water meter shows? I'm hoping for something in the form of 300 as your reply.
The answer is 2934.71
